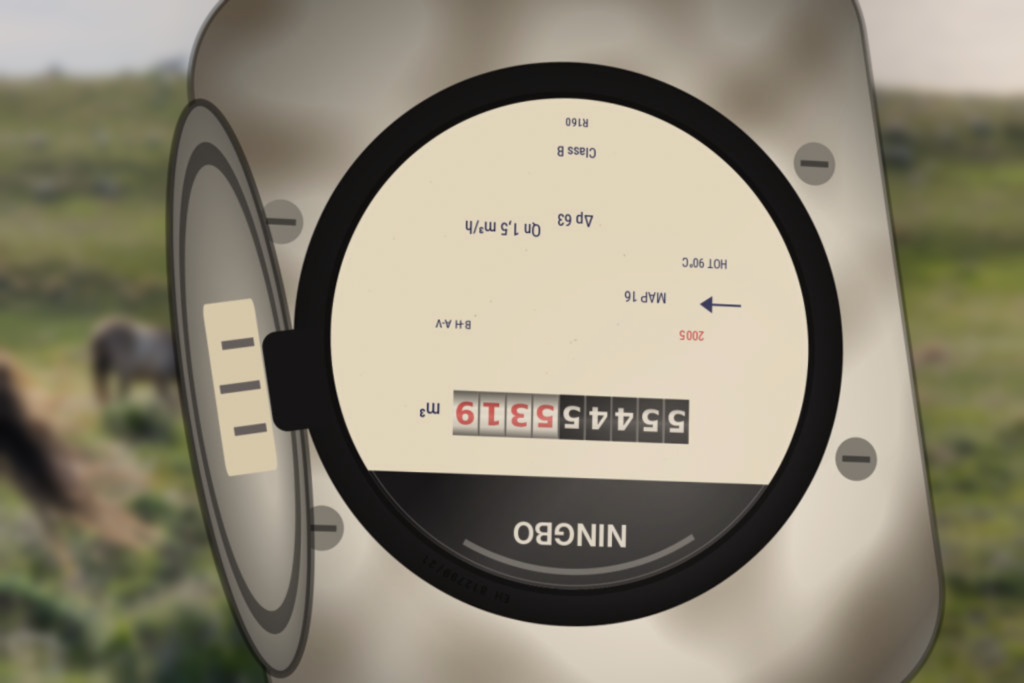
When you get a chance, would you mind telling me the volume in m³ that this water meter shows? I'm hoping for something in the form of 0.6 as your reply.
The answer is 55445.5319
